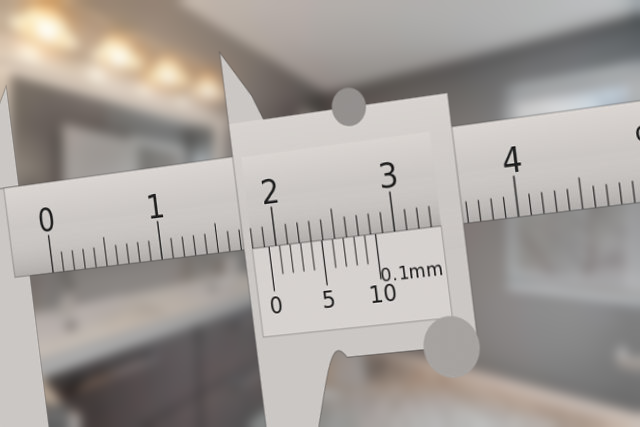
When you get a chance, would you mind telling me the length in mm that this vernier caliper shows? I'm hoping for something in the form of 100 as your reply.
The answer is 19.4
